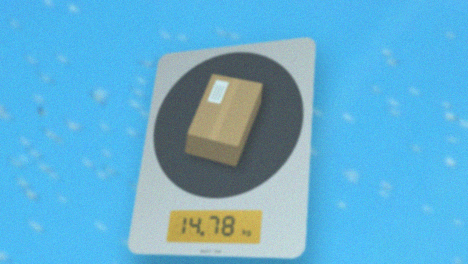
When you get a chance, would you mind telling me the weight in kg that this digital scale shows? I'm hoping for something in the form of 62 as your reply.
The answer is 14.78
